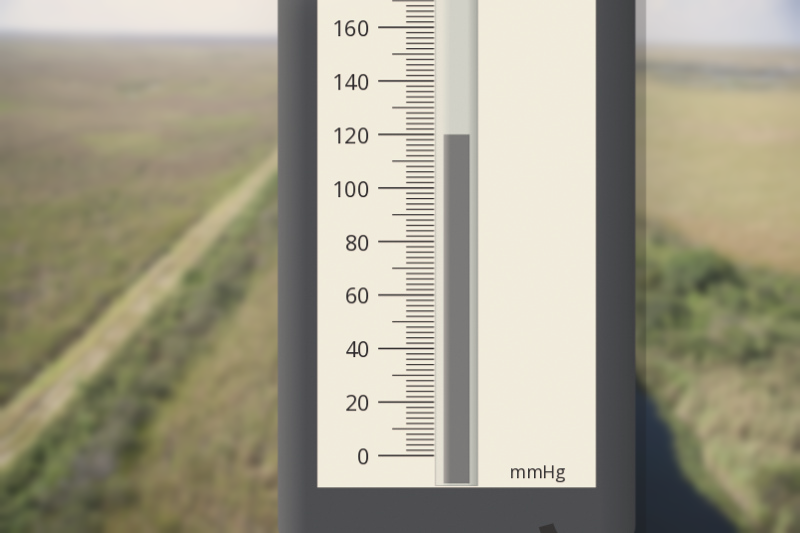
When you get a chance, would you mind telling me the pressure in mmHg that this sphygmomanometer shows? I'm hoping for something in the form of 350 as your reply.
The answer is 120
